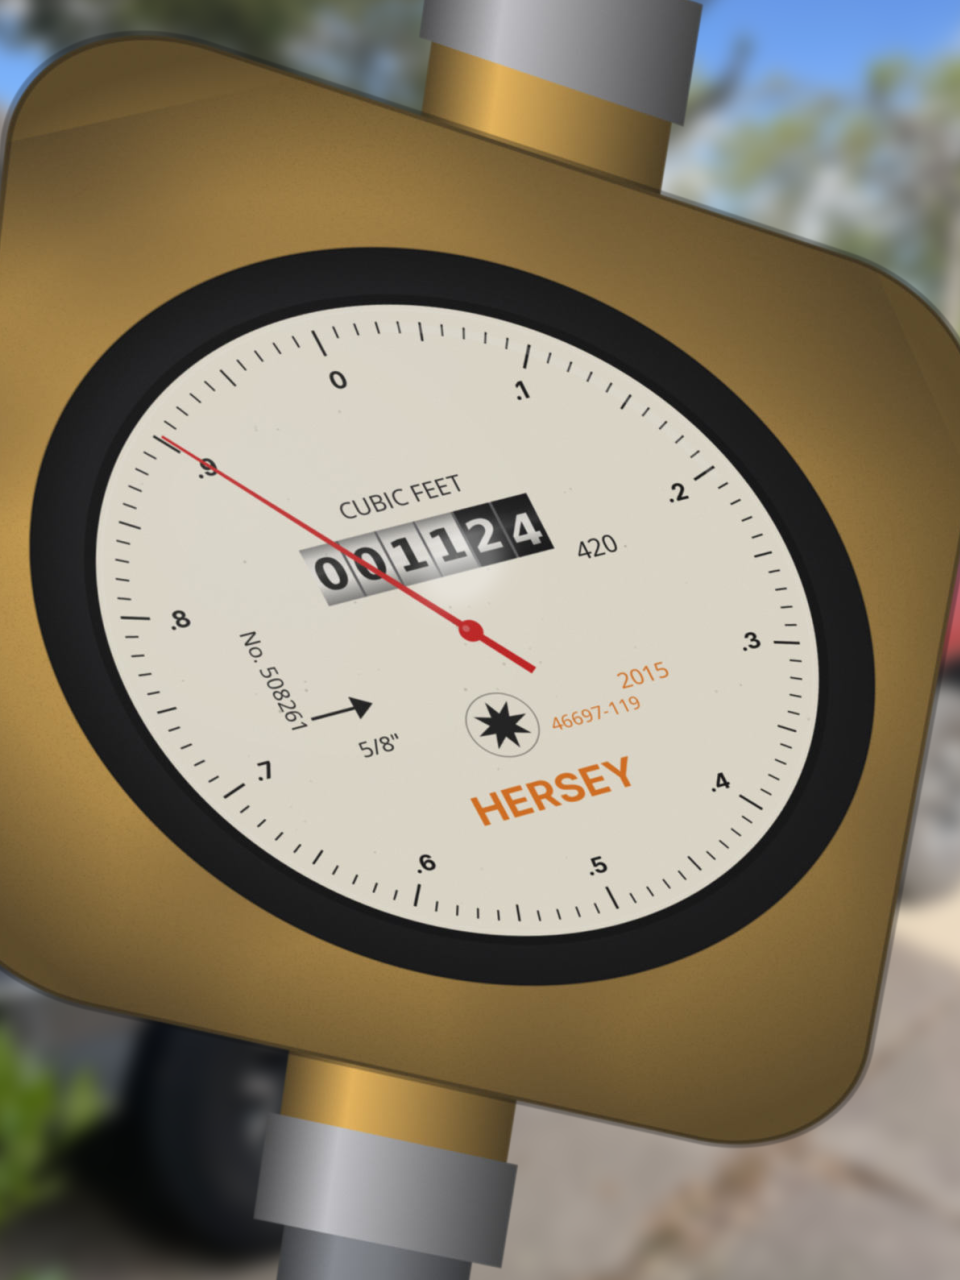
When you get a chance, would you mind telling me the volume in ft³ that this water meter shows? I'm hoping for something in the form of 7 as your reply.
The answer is 1123.90
